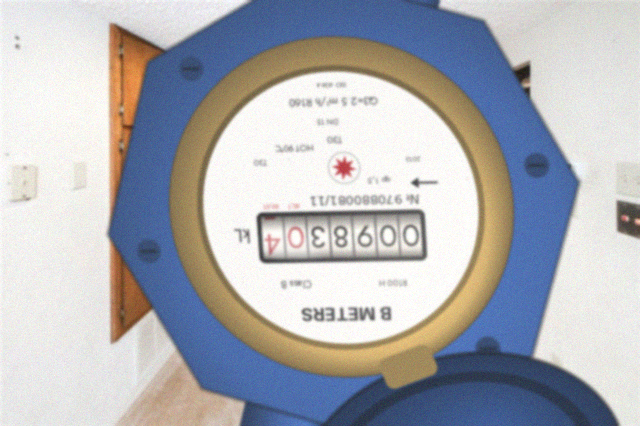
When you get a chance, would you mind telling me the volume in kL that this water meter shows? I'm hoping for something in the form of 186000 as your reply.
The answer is 983.04
